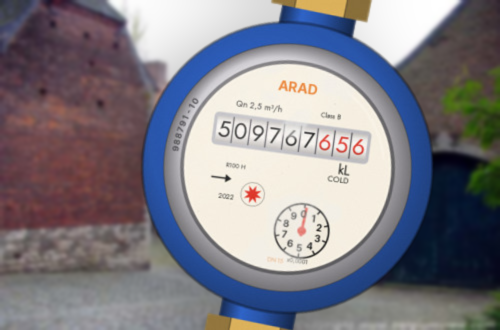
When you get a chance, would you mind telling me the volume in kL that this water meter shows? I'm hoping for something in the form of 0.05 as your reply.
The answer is 509767.6560
